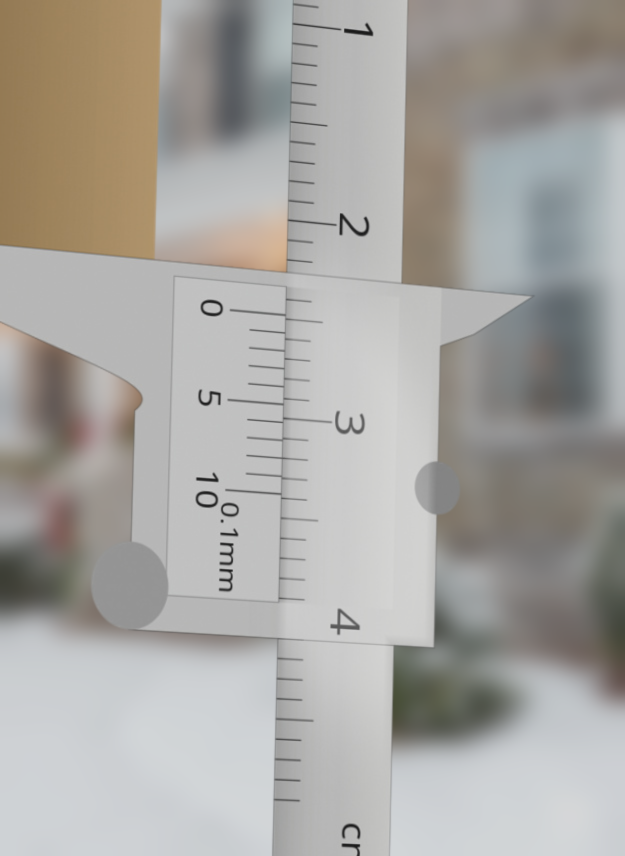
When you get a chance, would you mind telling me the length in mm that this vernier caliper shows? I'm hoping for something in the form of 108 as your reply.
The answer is 24.8
